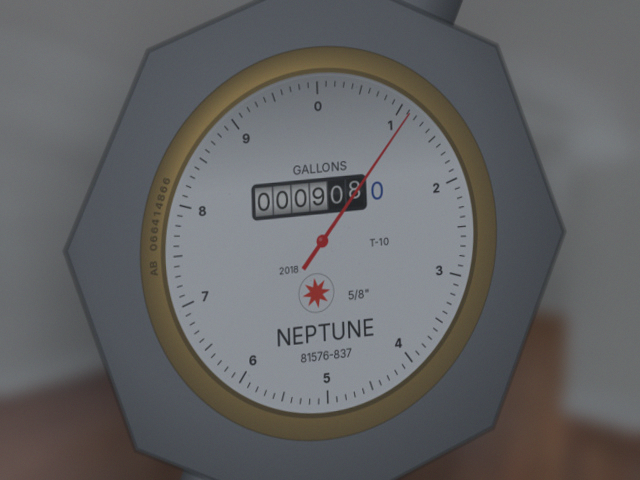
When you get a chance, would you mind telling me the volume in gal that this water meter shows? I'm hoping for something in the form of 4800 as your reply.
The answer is 9081.1
